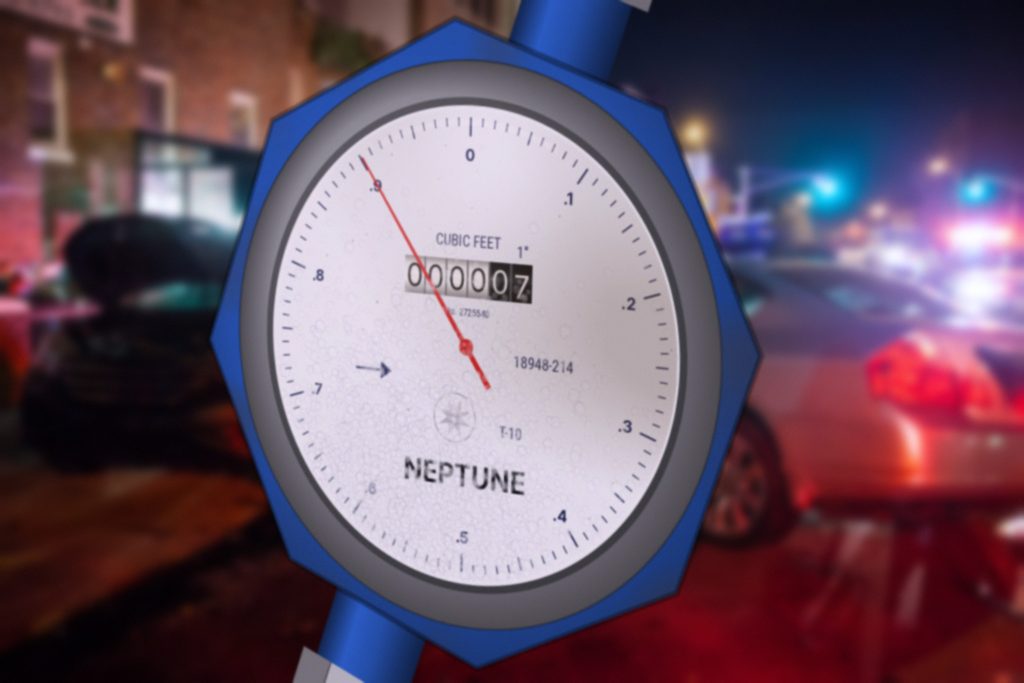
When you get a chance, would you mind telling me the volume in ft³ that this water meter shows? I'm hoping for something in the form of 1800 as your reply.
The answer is 6.90
